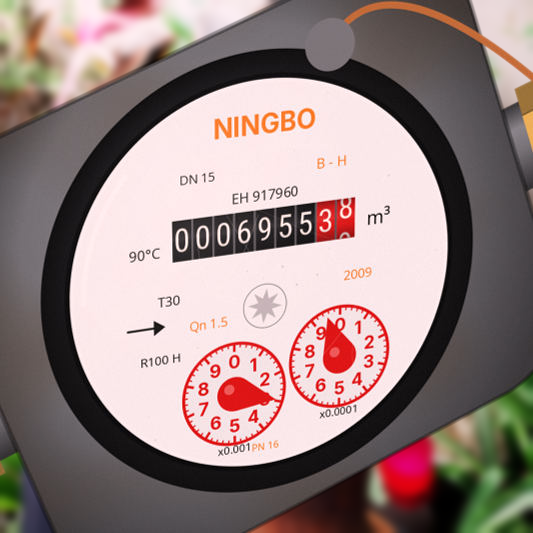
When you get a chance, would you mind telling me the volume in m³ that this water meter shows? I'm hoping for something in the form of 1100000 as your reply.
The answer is 6955.3829
